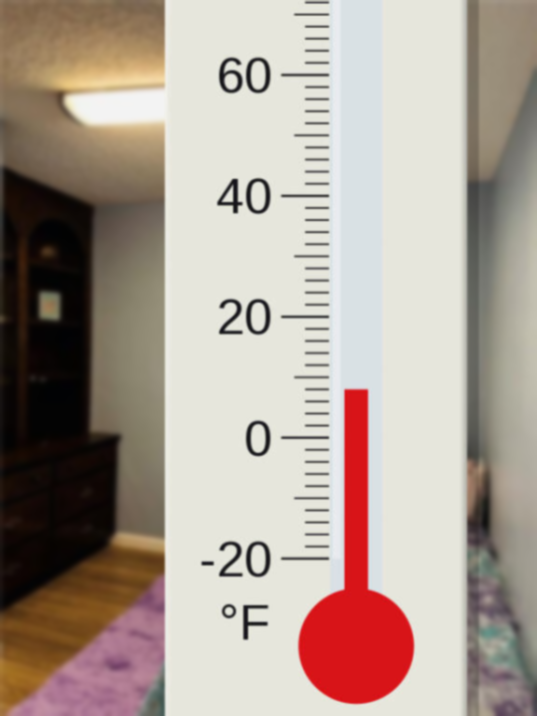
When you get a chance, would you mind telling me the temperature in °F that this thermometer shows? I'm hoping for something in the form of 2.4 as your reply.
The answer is 8
